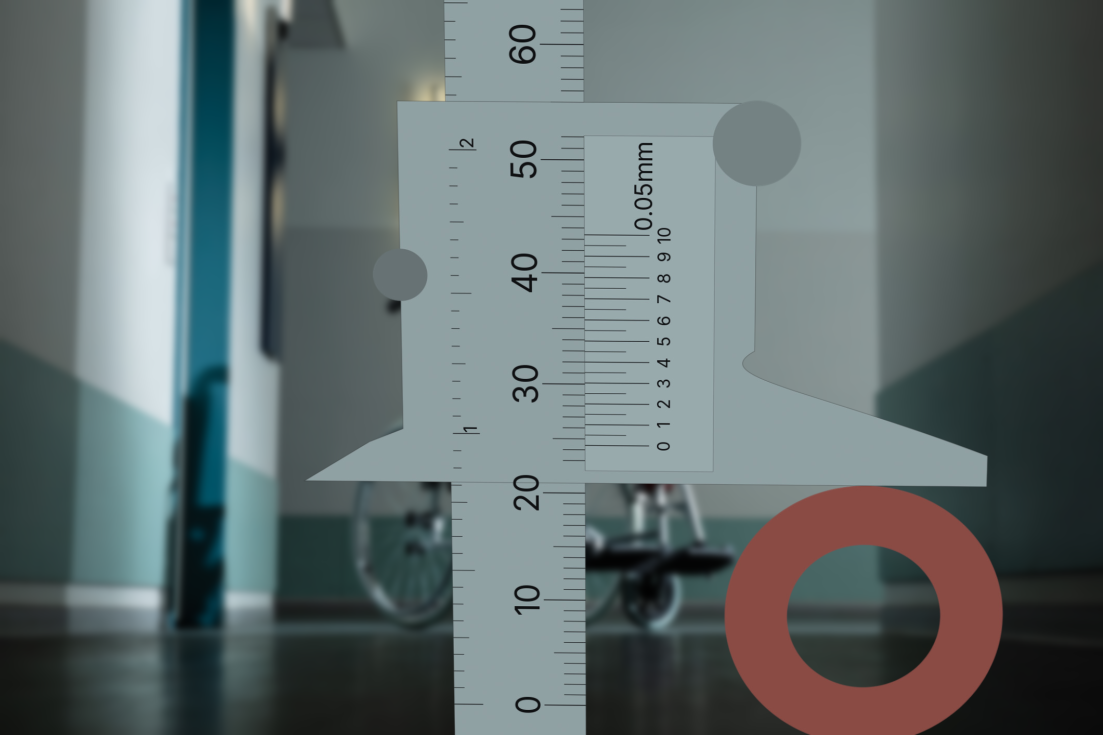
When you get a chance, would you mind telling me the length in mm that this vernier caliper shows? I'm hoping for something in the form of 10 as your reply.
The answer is 24.4
